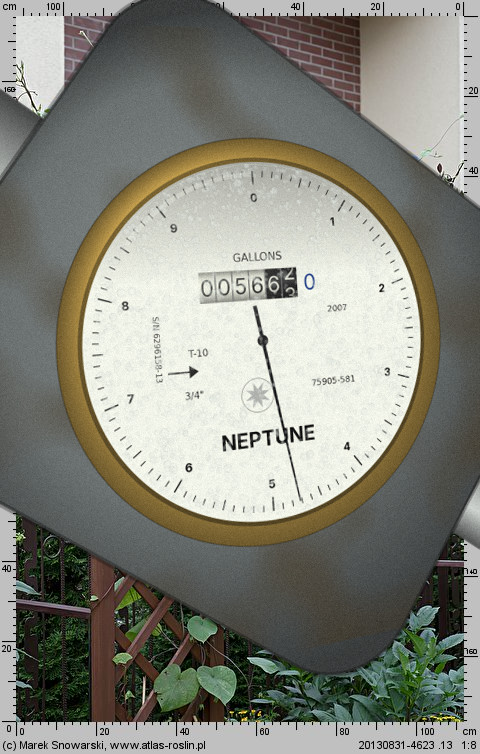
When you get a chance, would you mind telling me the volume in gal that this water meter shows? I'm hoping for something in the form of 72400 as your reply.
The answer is 56624.7
